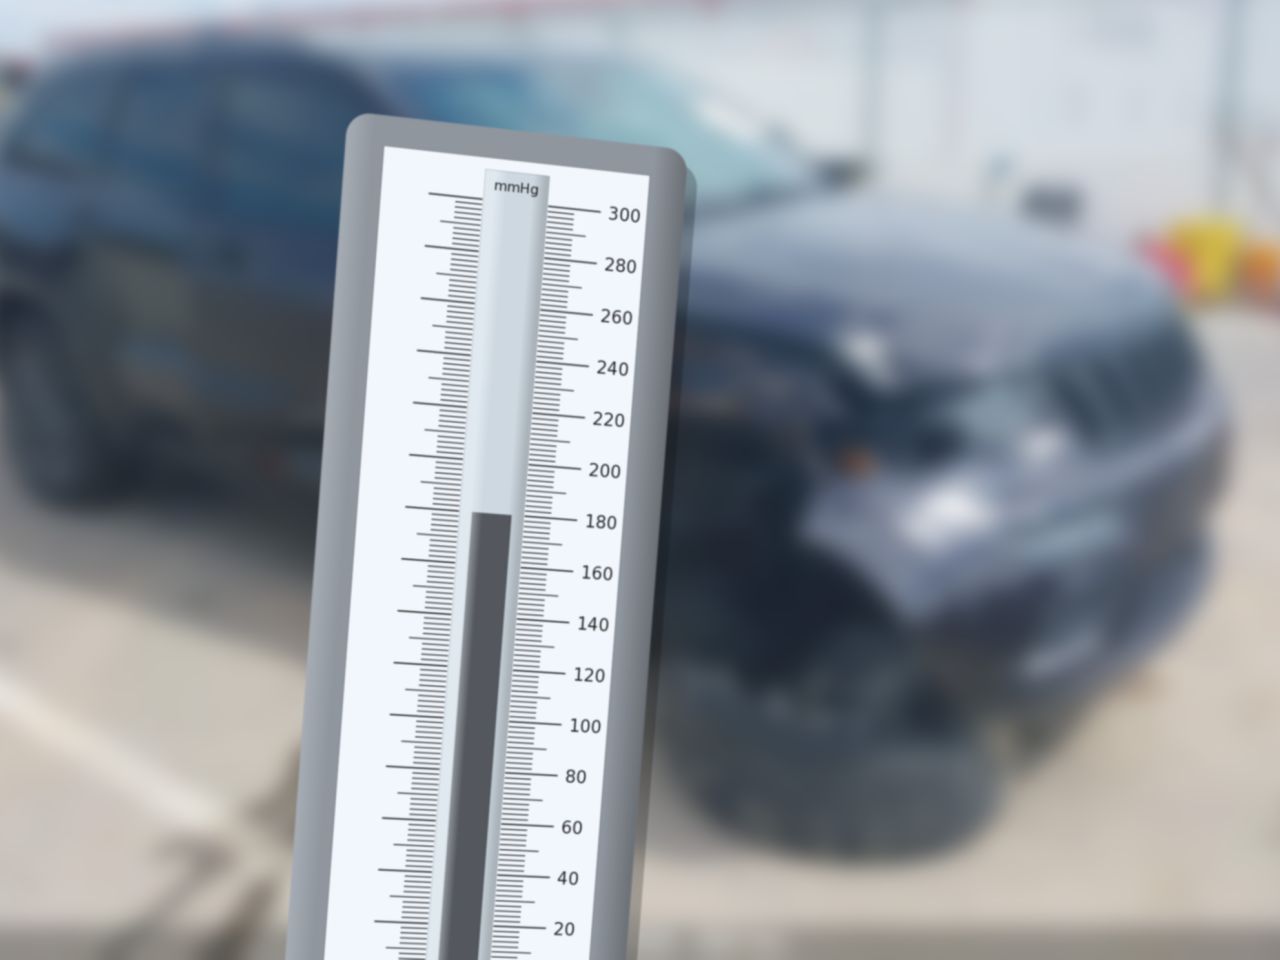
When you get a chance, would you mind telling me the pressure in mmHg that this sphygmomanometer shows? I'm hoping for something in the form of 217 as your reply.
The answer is 180
